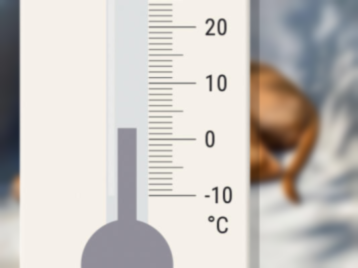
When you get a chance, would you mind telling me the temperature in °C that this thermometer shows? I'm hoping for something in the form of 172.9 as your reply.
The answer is 2
